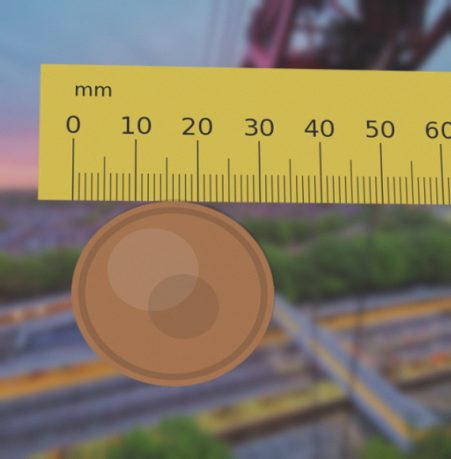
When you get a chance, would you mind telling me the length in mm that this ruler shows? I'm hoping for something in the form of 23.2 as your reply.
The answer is 32
